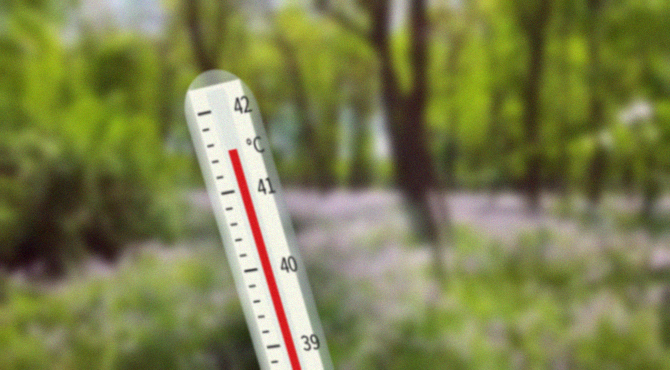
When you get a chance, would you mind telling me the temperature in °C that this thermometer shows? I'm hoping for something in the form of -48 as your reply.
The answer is 41.5
